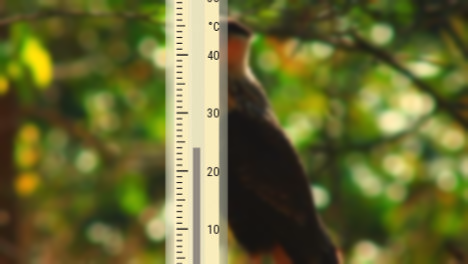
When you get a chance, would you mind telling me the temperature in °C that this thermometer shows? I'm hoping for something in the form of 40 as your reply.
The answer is 24
